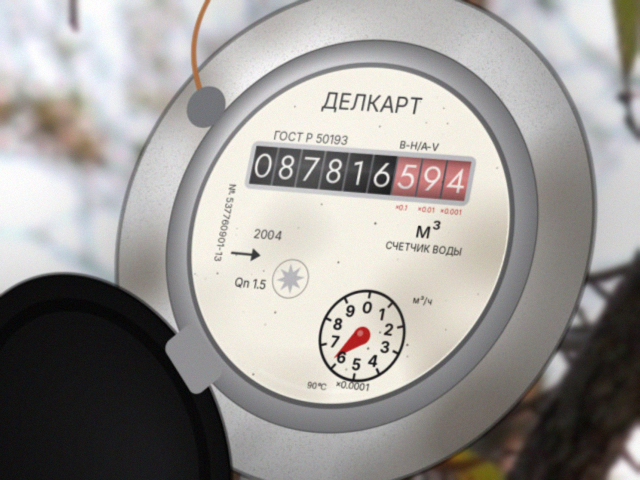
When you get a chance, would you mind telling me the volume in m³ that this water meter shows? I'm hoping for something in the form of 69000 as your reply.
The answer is 87816.5946
